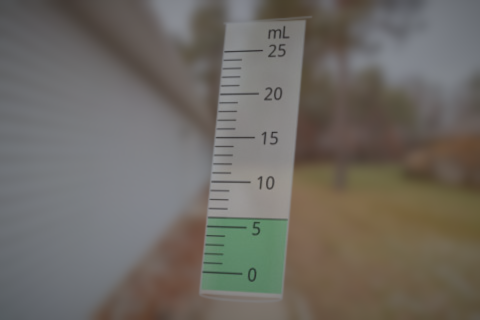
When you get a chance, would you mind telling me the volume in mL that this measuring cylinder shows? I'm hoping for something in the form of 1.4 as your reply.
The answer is 6
